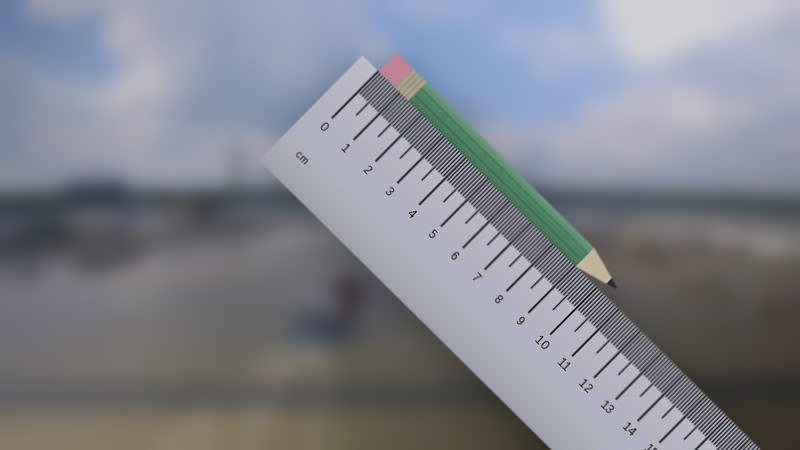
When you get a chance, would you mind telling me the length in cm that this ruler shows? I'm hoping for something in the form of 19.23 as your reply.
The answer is 10.5
